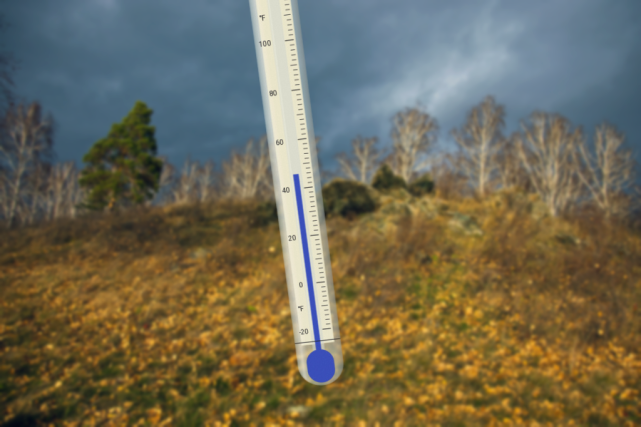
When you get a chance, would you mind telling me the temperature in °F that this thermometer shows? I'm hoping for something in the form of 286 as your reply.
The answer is 46
